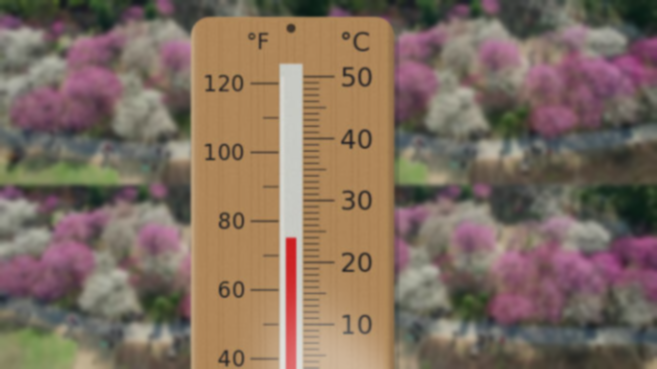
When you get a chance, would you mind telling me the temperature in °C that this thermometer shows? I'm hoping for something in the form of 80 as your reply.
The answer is 24
